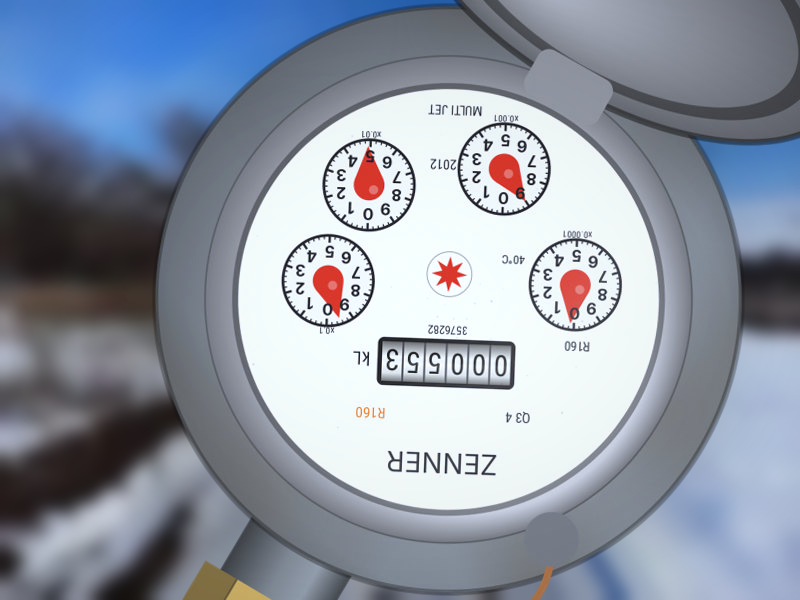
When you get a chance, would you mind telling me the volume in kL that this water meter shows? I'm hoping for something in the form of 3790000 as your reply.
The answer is 552.9490
